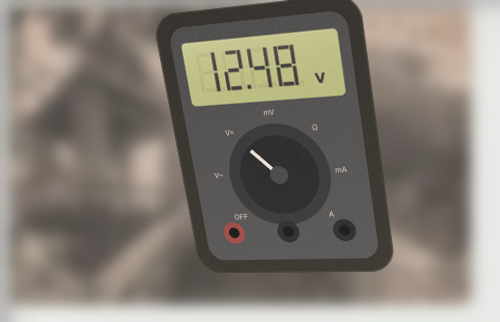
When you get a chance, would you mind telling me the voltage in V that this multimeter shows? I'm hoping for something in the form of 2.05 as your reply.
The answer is 12.48
